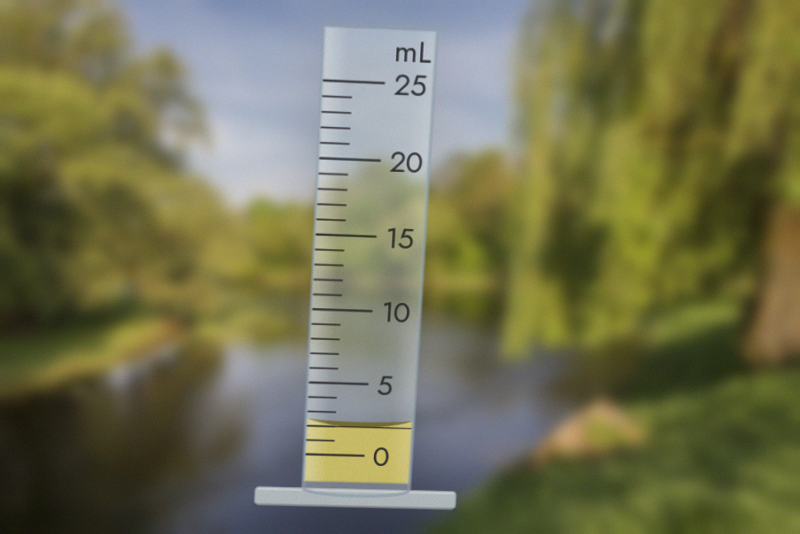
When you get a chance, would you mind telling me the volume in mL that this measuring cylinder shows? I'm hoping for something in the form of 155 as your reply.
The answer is 2
